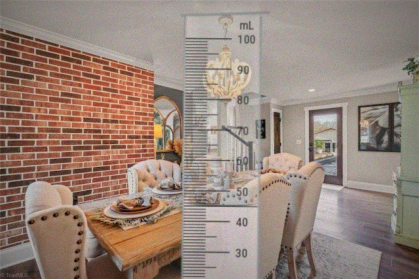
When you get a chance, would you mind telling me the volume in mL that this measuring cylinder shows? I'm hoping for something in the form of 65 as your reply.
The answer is 45
